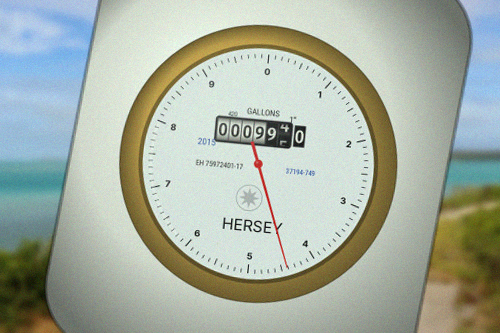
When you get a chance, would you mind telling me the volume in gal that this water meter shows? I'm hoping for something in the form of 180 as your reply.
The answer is 9944.4
